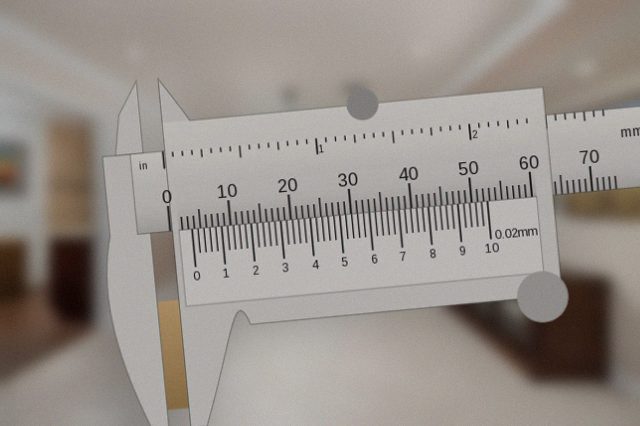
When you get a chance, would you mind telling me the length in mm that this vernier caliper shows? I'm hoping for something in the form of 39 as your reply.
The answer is 3.6
